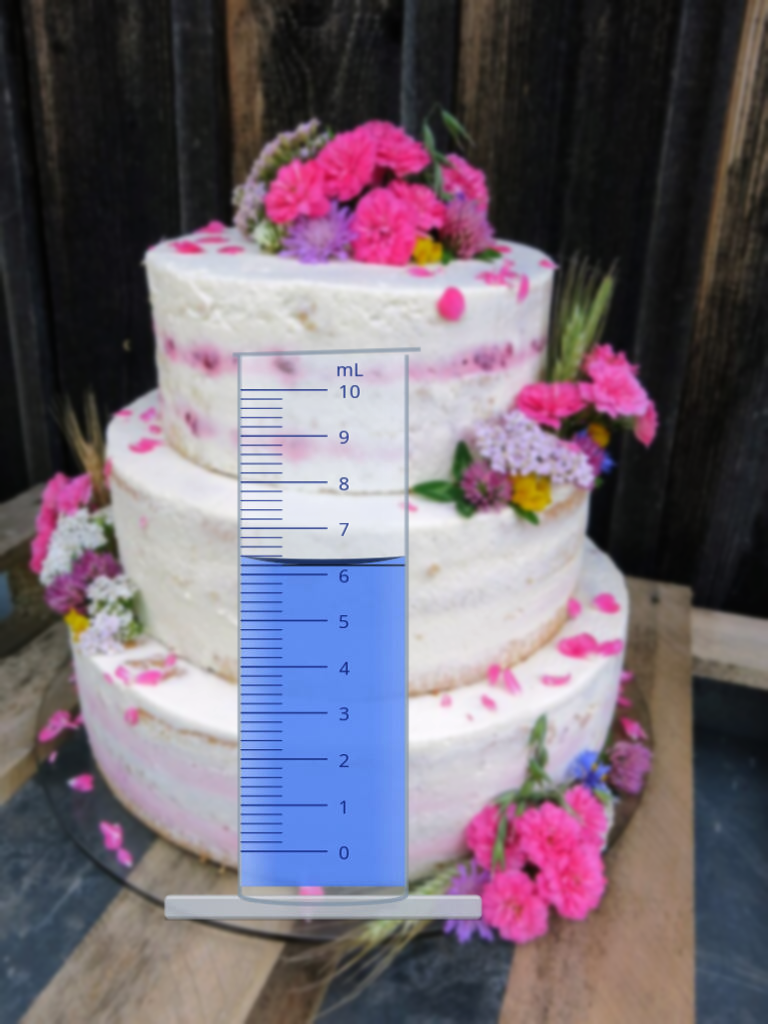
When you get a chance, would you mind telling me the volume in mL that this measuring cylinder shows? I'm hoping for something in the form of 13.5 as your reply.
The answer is 6.2
